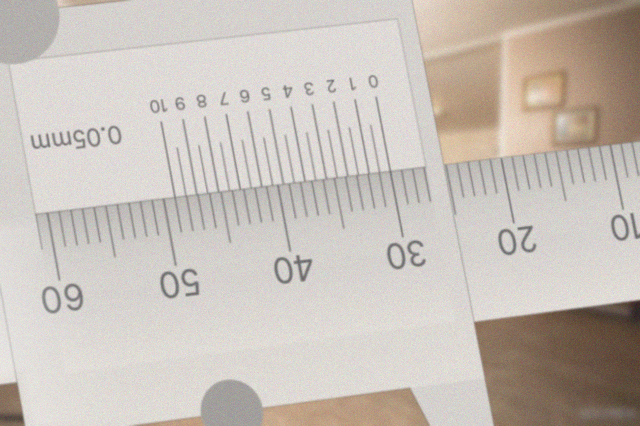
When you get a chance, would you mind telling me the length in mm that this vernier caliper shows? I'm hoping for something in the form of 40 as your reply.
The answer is 30.0
